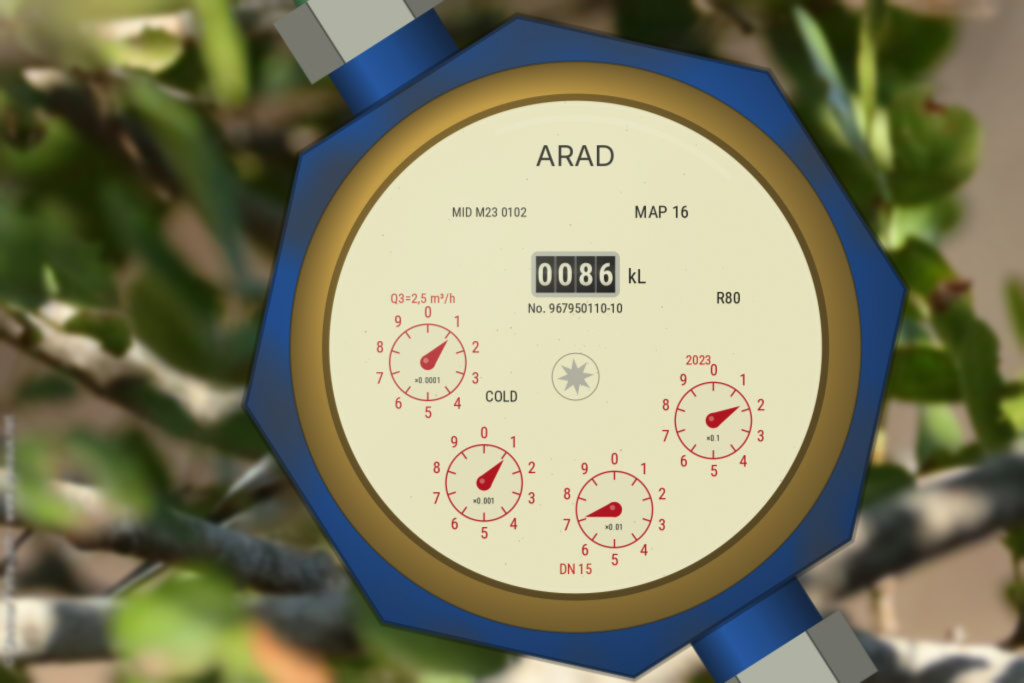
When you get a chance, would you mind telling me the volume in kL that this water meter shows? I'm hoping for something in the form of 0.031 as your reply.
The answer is 86.1711
